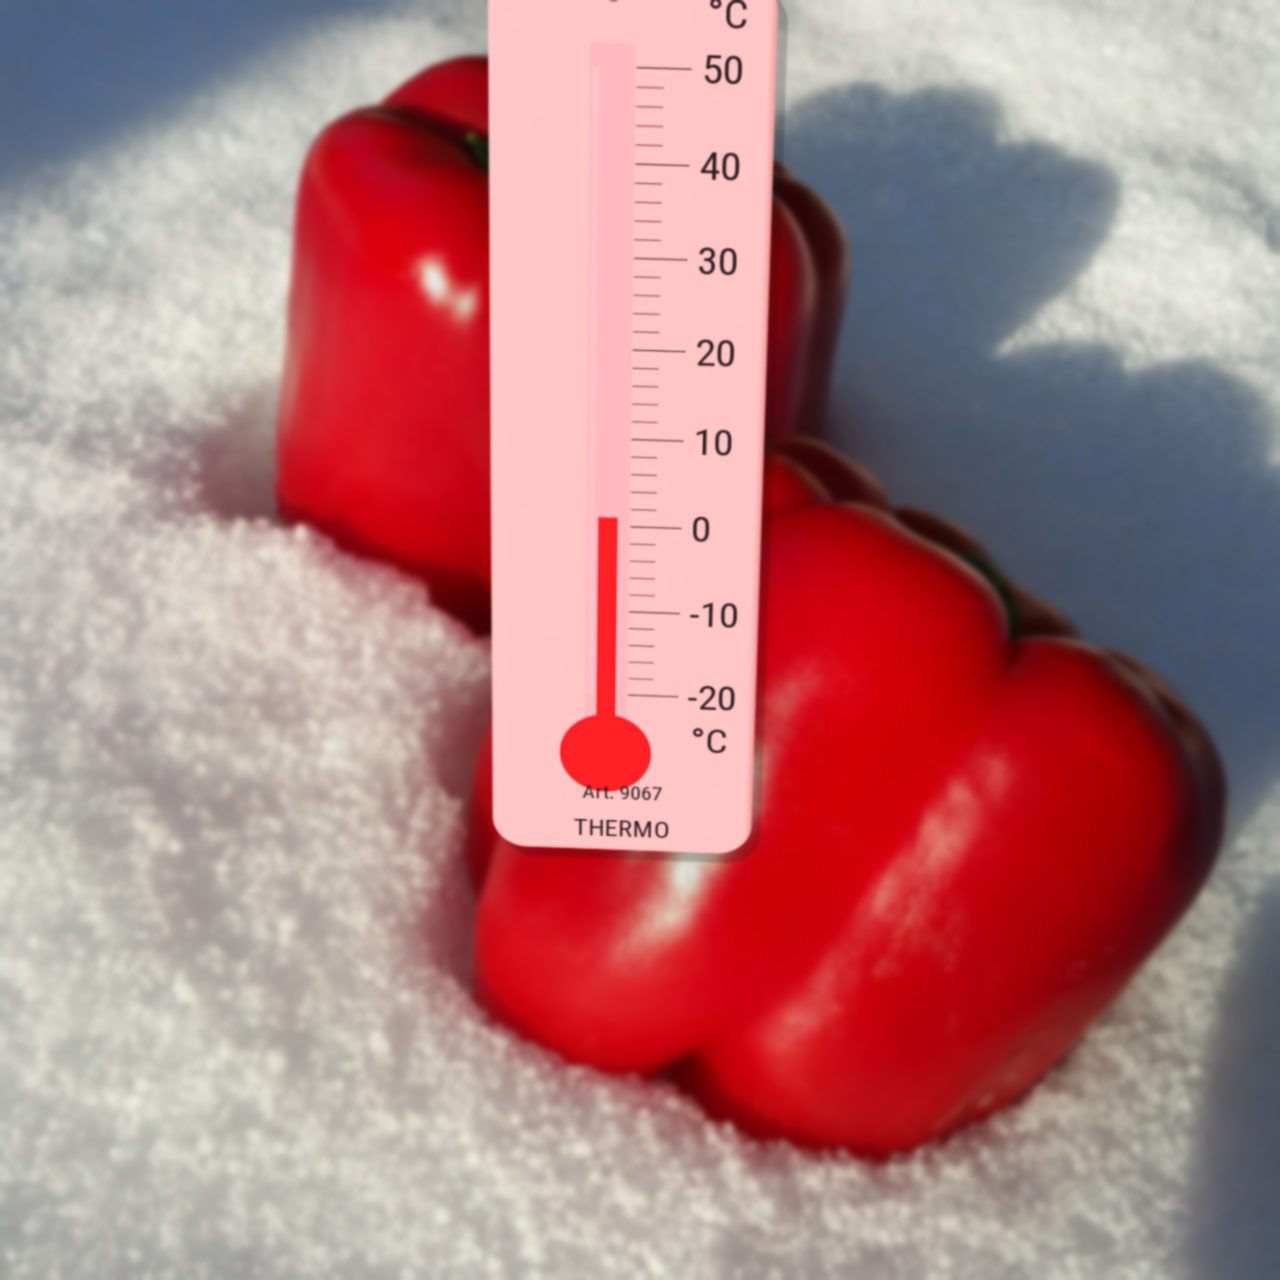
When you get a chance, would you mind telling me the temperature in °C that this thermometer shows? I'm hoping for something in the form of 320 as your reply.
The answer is 1
